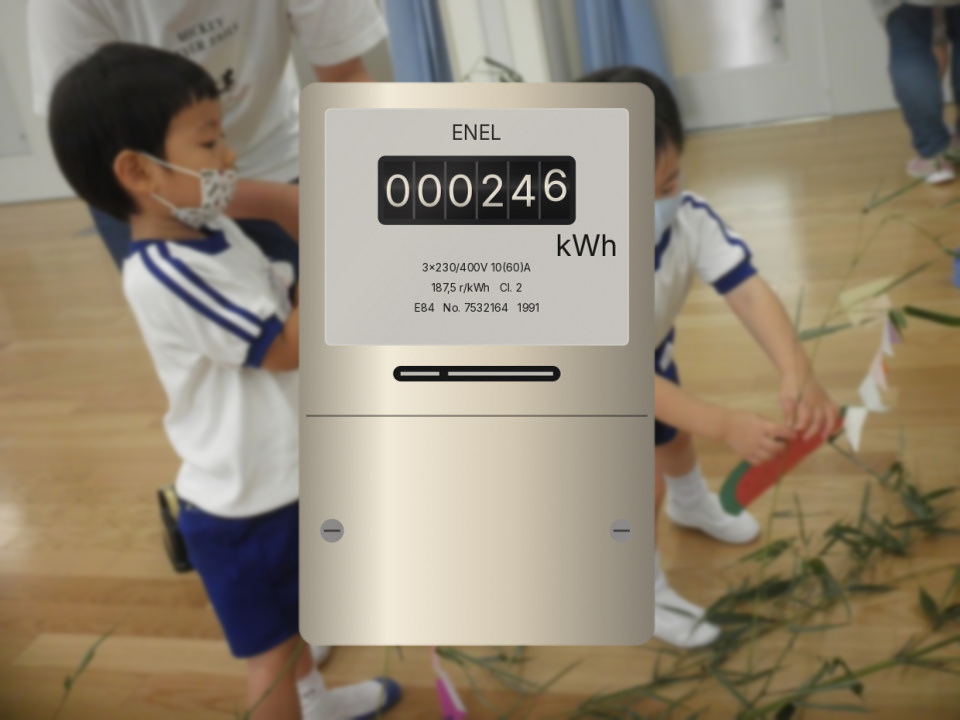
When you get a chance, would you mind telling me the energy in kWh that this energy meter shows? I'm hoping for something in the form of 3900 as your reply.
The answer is 246
